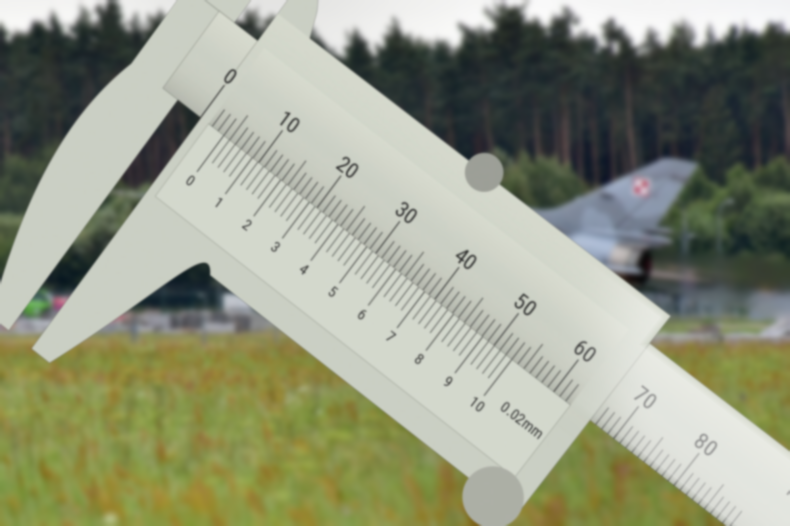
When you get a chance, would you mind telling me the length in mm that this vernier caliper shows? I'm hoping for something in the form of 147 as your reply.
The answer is 4.0
